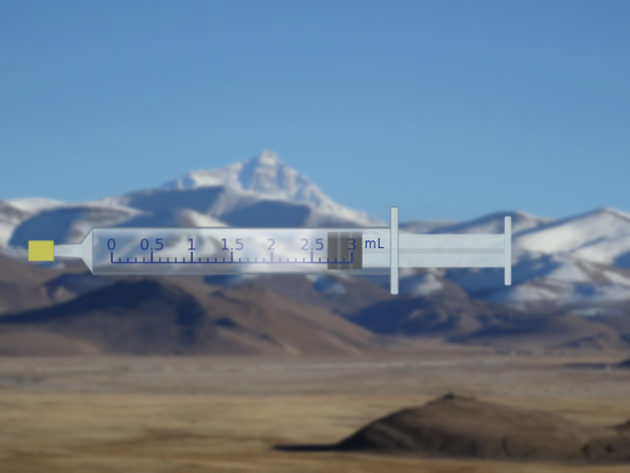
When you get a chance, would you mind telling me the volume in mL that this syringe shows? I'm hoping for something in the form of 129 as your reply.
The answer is 2.7
